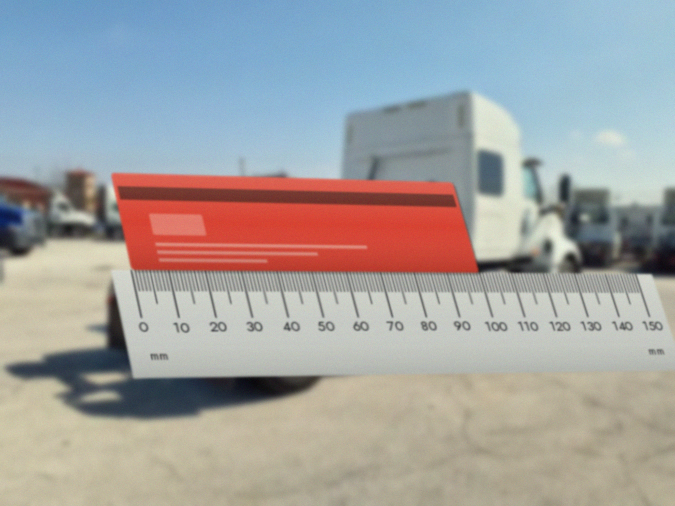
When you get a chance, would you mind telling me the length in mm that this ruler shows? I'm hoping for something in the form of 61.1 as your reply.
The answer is 100
